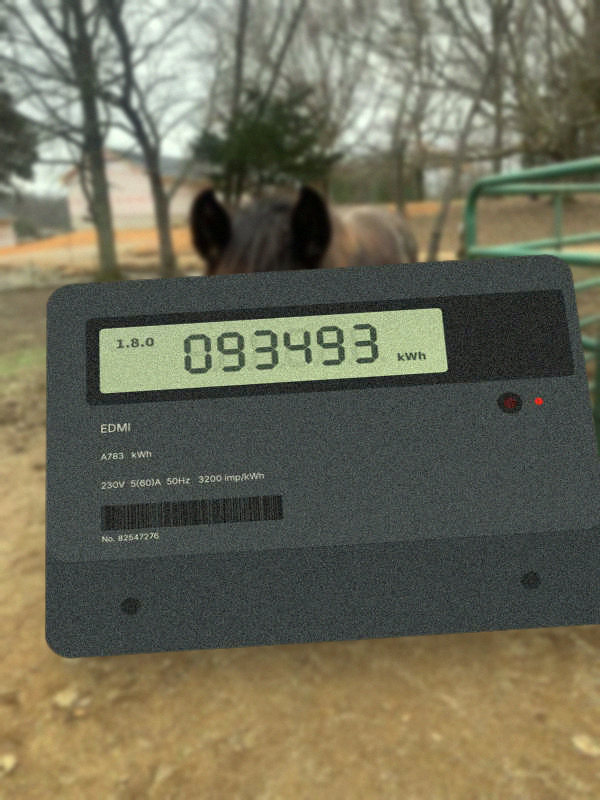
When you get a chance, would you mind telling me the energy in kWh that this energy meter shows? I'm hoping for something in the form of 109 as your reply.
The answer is 93493
